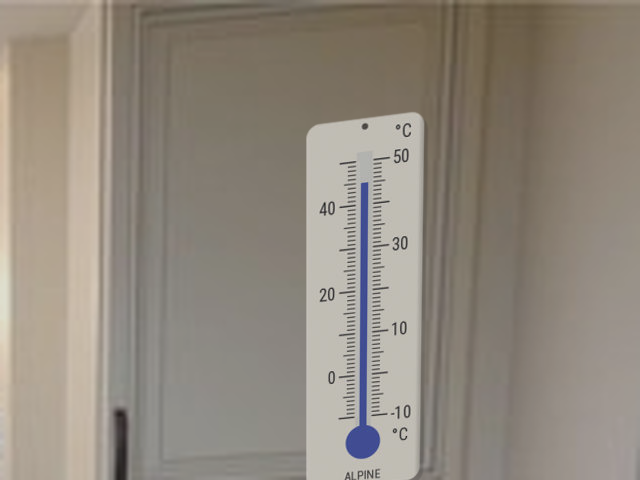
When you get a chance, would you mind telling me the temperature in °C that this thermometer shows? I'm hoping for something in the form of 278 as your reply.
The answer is 45
